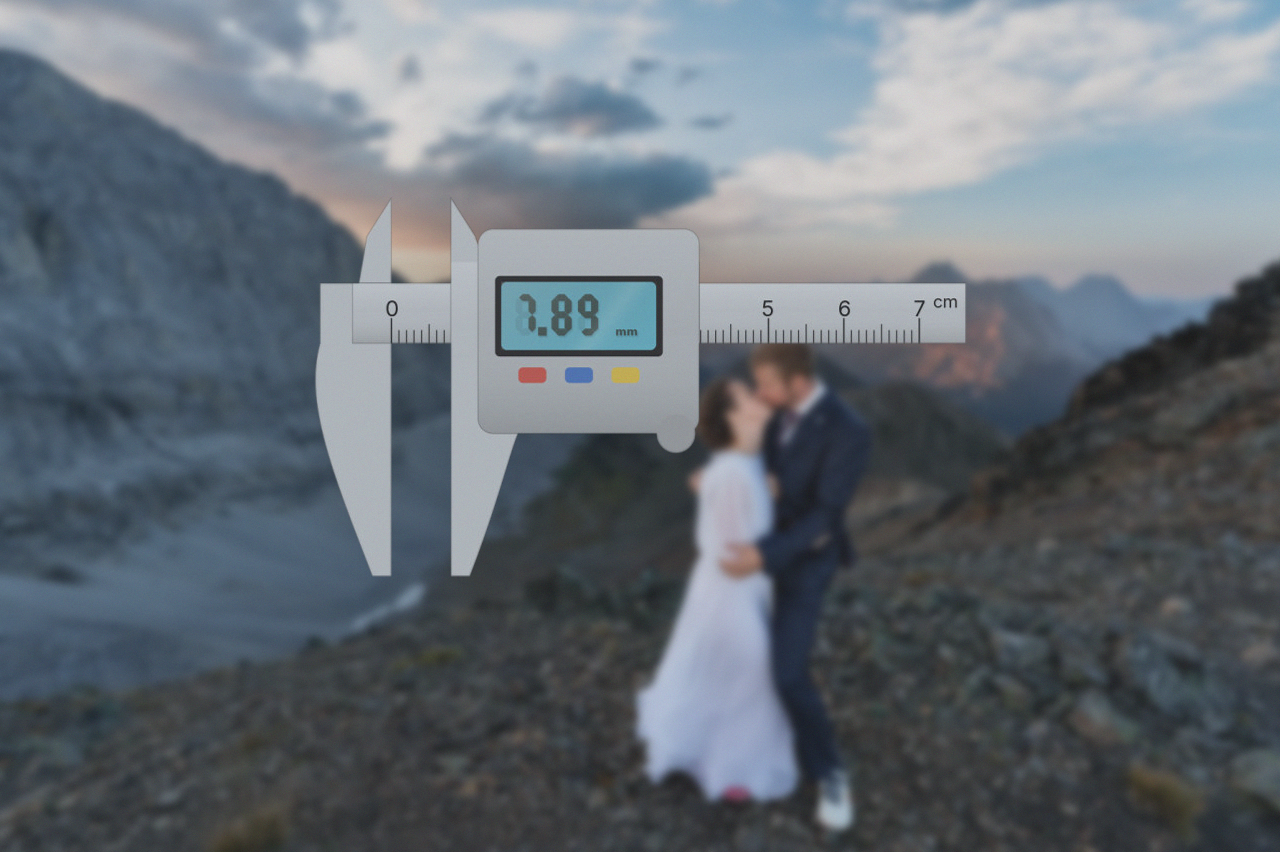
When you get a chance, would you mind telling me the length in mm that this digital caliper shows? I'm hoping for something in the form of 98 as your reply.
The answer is 7.89
